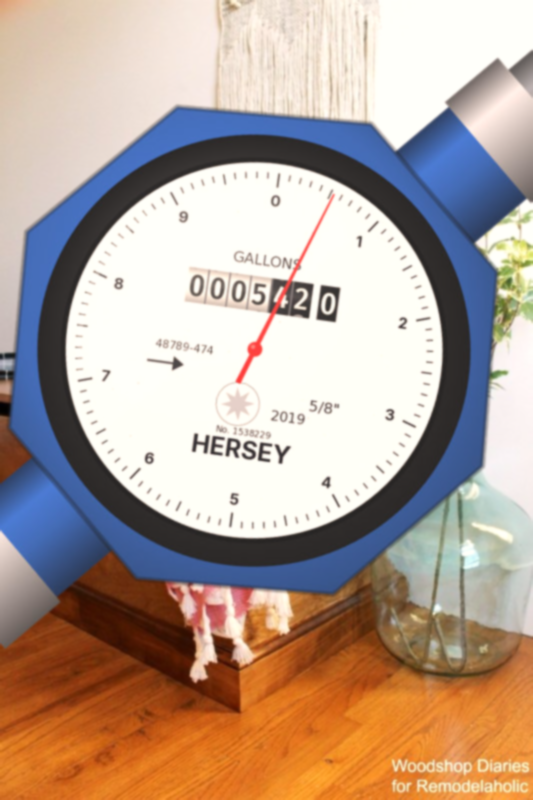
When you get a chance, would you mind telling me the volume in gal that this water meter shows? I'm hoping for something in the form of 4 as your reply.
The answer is 5420.5
